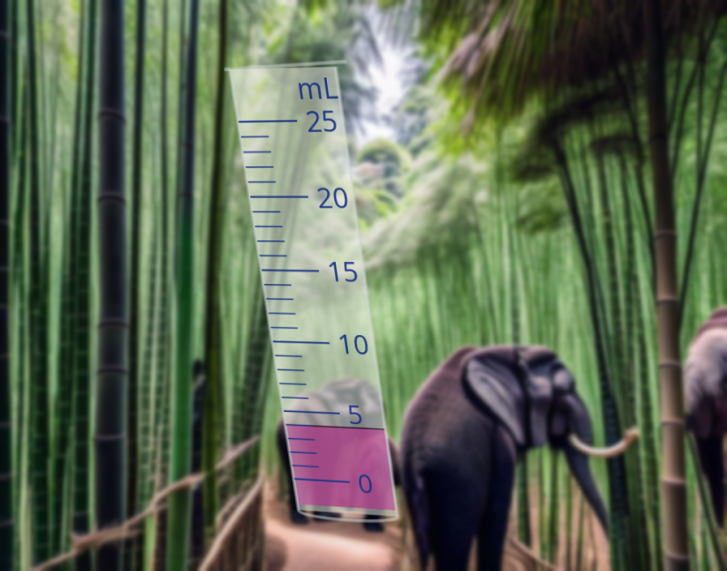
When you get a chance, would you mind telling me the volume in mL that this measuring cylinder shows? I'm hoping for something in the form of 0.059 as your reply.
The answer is 4
